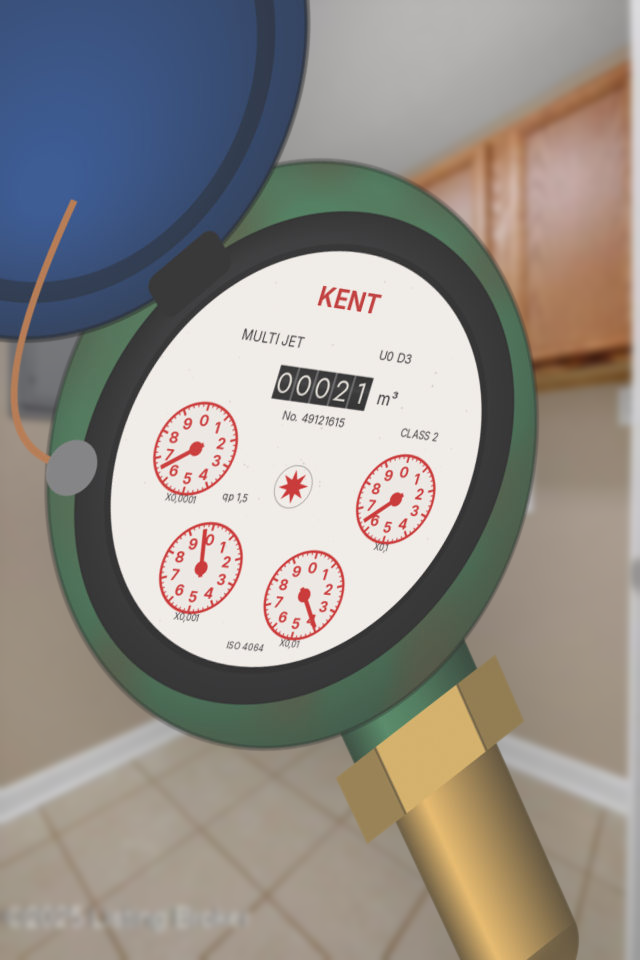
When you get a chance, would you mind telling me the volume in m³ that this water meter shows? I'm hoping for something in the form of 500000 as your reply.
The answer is 21.6396
